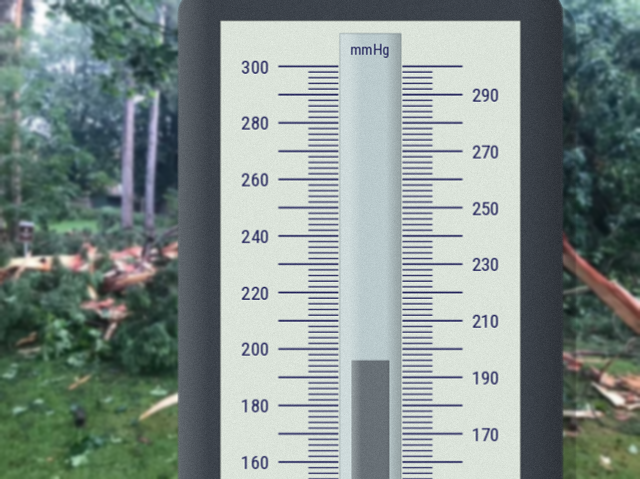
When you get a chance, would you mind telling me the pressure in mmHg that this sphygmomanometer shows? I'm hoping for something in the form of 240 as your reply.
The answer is 196
